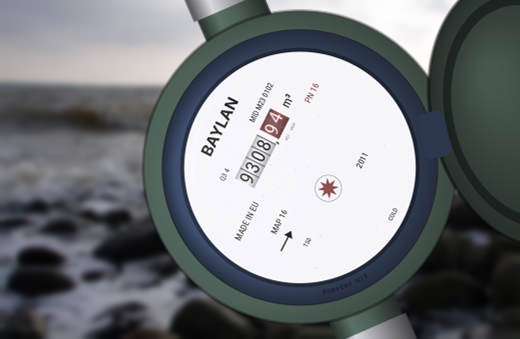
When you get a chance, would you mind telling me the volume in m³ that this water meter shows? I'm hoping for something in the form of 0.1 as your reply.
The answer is 9308.94
